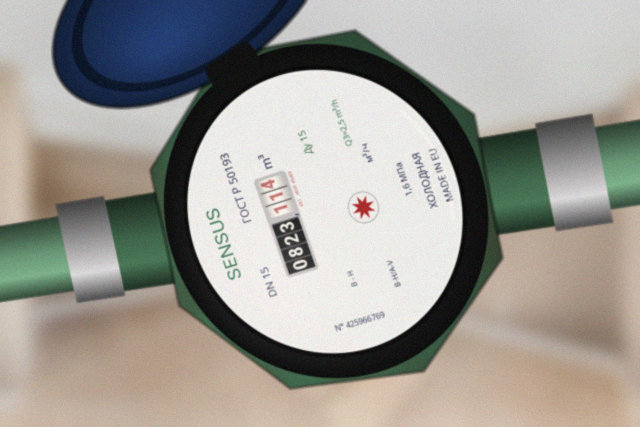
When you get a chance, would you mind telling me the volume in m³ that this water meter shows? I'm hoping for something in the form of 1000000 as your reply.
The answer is 823.114
